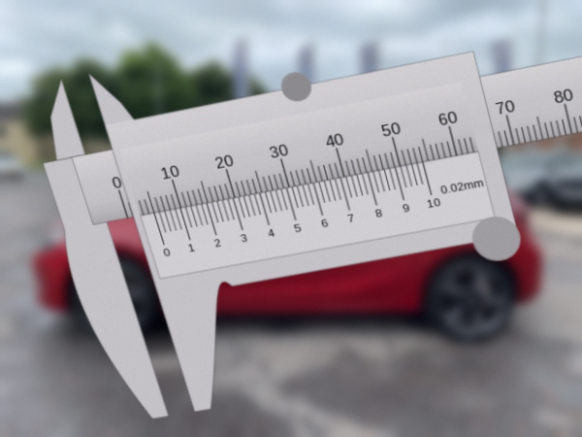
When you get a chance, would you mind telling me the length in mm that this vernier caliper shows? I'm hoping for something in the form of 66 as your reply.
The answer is 5.0
